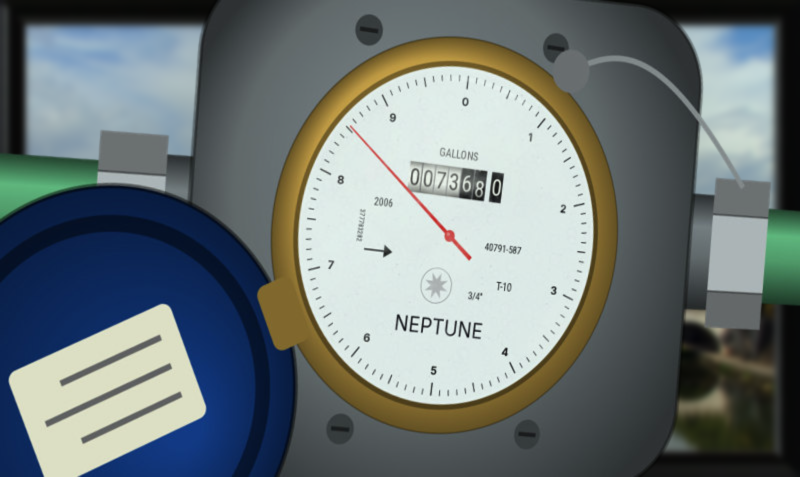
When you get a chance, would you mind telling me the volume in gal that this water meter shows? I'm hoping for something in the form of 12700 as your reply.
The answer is 73678.5
